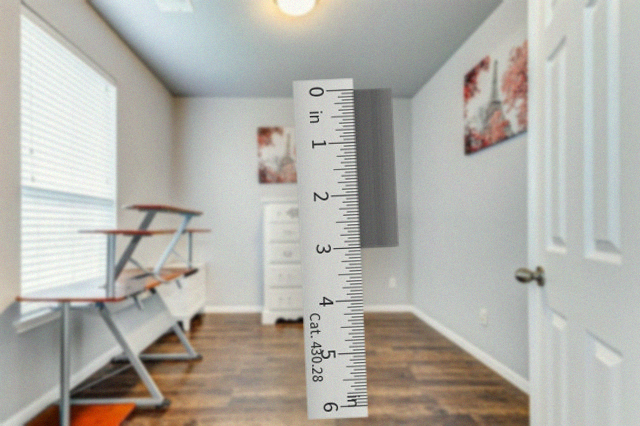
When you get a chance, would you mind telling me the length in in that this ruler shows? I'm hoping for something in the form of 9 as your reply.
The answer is 3
